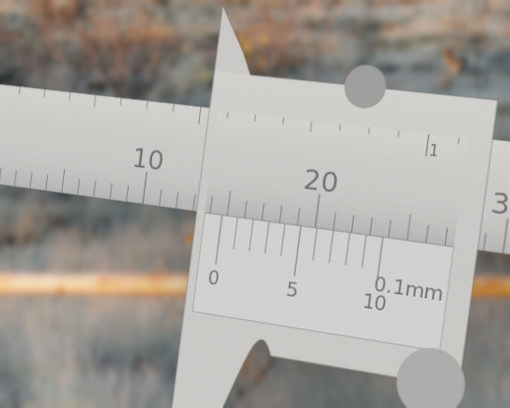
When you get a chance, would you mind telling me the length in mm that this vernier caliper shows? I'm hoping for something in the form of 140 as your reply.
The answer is 14.7
